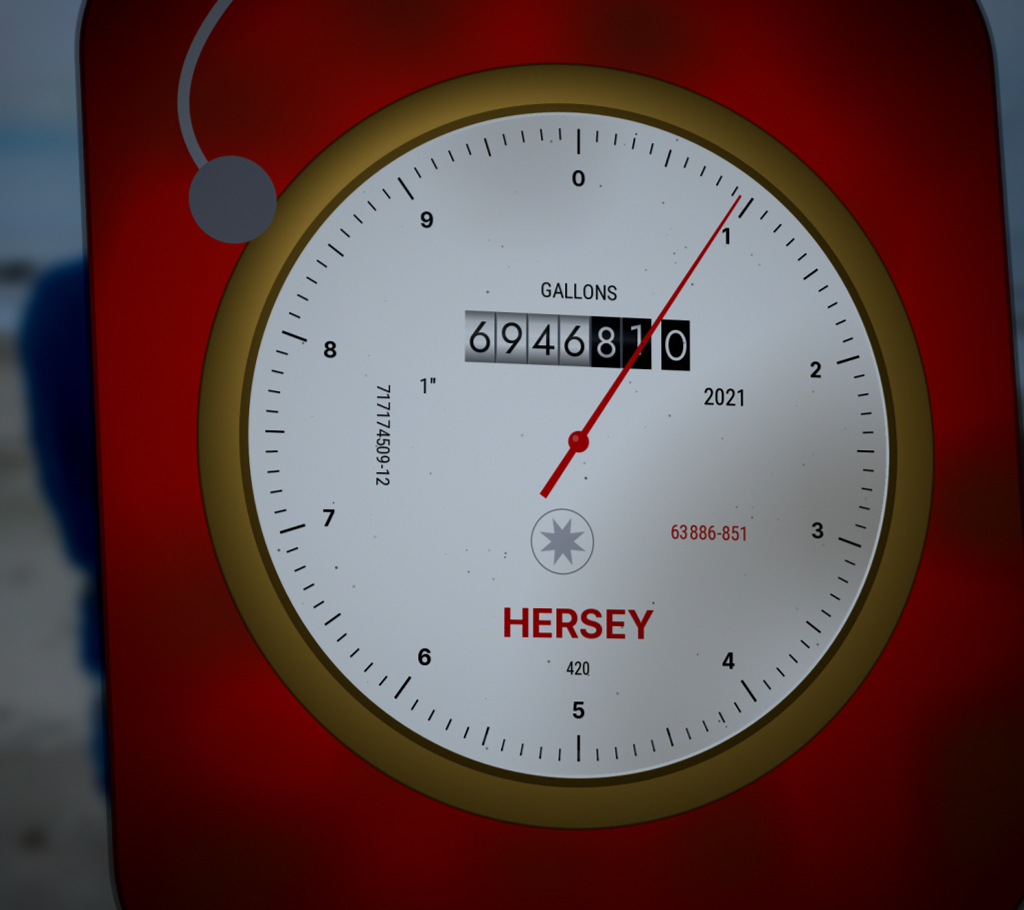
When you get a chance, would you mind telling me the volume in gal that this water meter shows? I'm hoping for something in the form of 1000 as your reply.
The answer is 6946810.9
